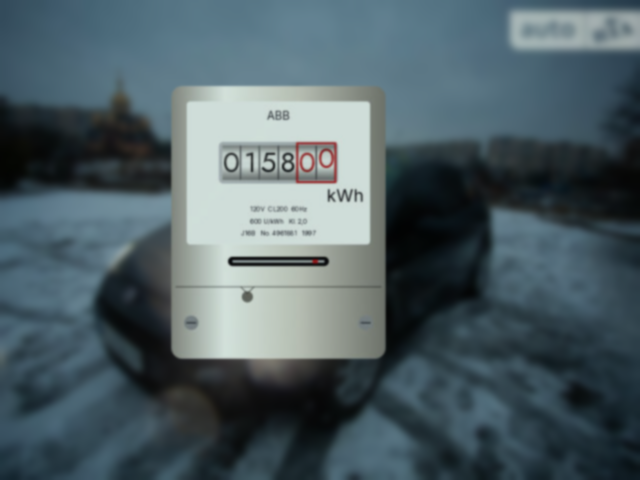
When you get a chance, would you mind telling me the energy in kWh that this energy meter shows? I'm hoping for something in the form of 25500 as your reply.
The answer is 158.00
